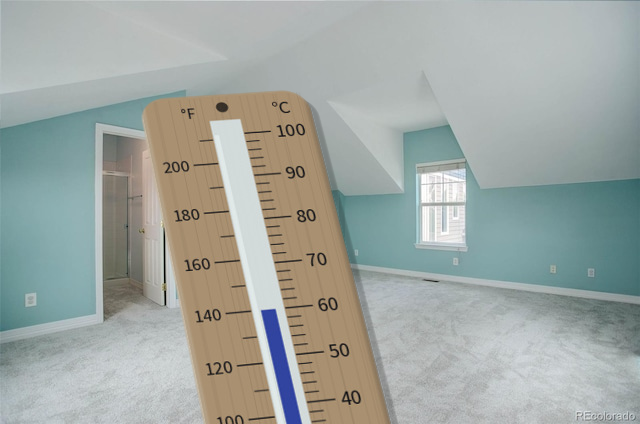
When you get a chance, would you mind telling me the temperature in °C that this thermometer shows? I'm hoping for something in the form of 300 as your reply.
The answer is 60
